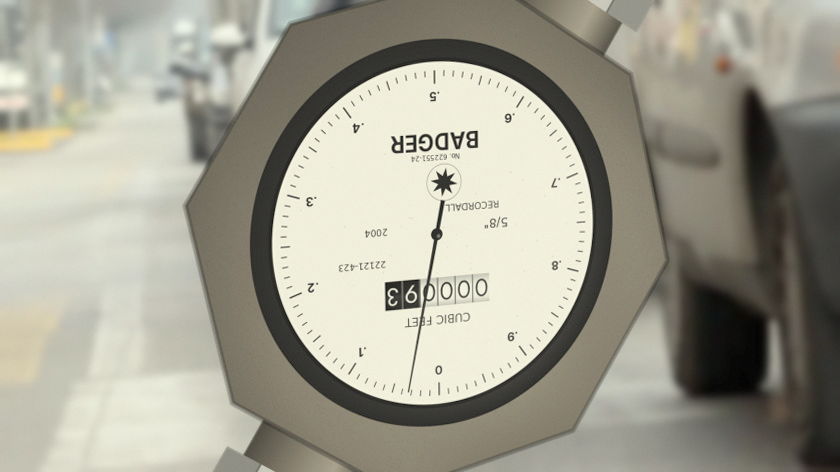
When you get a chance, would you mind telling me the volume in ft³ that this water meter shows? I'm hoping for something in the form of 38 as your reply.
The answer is 93.03
